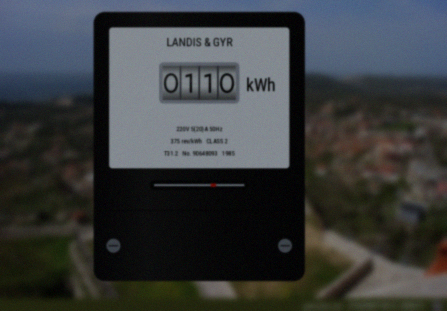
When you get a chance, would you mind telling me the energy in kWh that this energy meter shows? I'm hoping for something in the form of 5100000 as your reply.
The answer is 110
